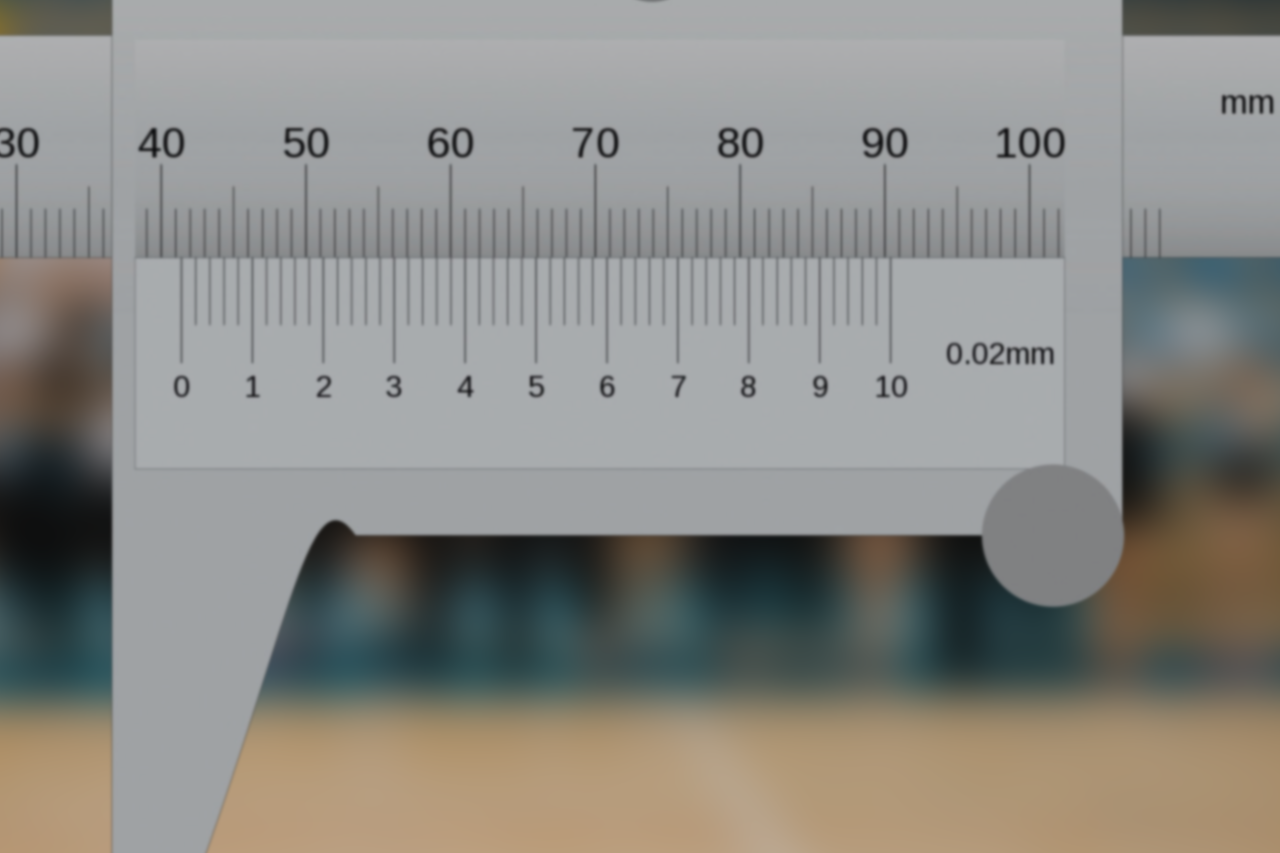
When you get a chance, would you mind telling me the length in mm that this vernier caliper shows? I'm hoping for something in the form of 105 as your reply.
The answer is 41.4
